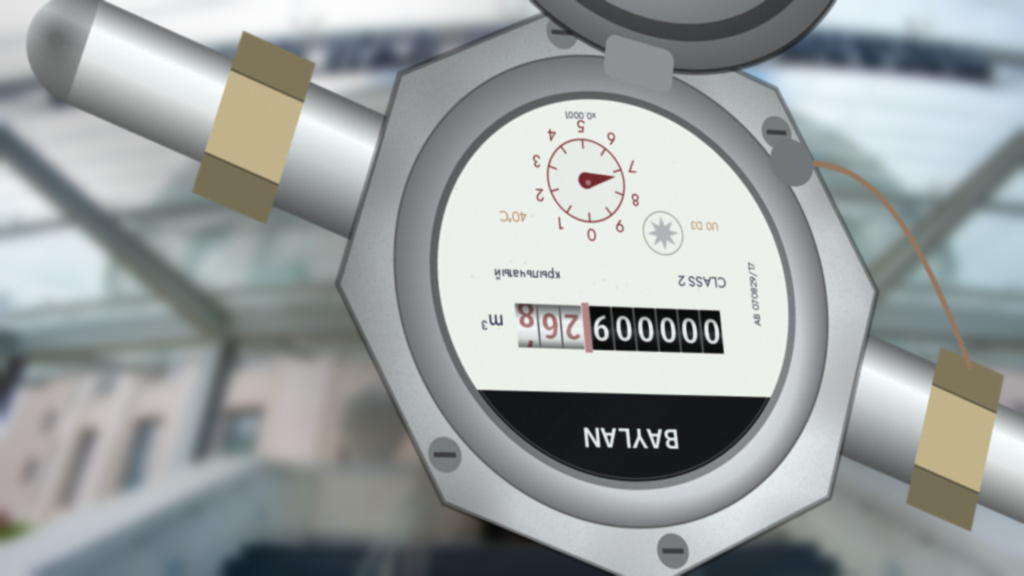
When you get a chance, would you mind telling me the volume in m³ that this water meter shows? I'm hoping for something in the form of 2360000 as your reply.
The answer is 9.2677
